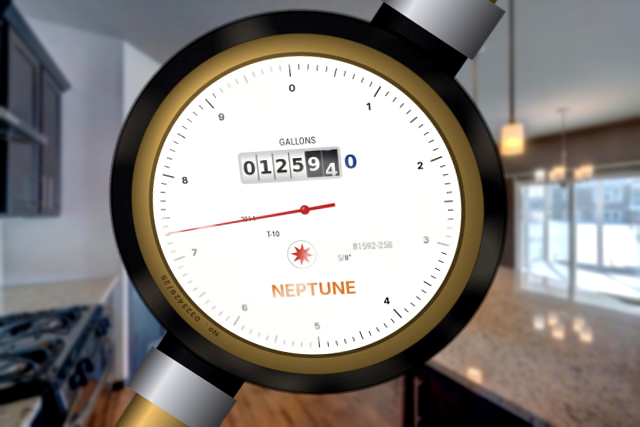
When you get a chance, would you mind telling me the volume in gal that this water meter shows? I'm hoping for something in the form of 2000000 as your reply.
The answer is 125937.3
